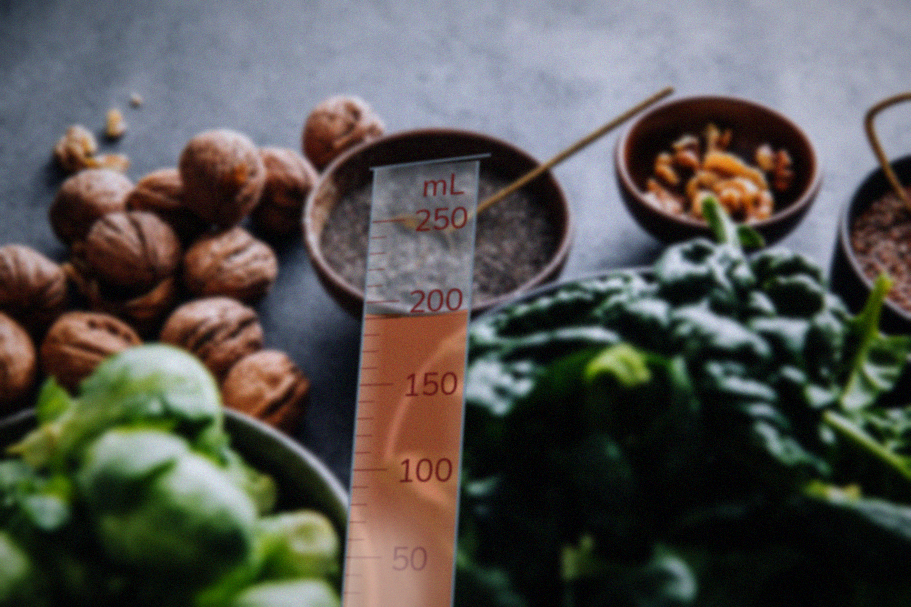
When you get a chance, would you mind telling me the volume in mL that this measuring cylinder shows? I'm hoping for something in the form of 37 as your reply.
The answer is 190
